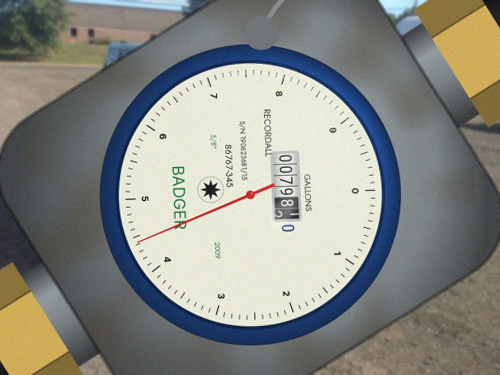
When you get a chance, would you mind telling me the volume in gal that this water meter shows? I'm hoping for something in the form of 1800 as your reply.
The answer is 79814.4
